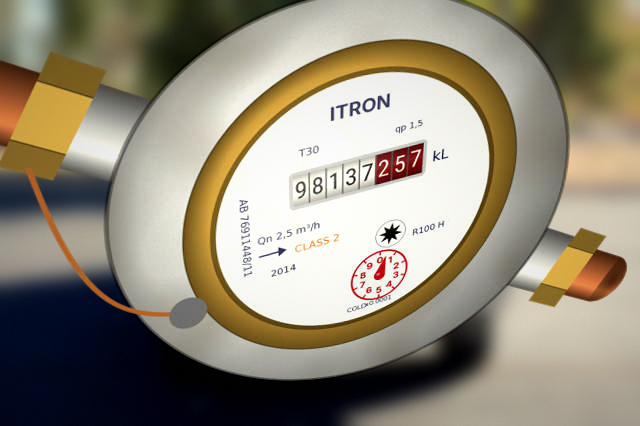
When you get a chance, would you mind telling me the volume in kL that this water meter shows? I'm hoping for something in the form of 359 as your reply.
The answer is 98137.2570
